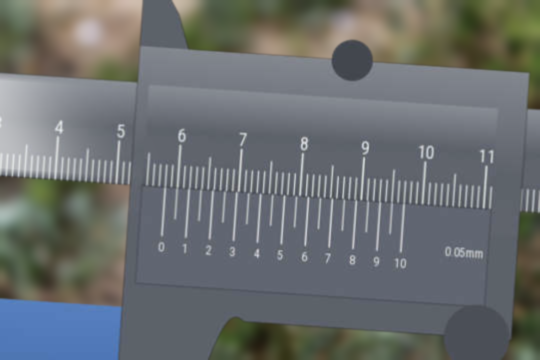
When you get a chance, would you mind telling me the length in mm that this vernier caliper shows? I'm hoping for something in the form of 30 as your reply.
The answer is 58.0
